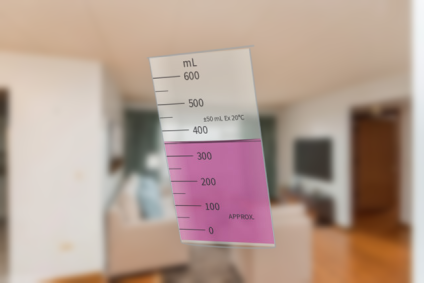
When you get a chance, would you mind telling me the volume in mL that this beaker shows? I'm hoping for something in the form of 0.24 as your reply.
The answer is 350
